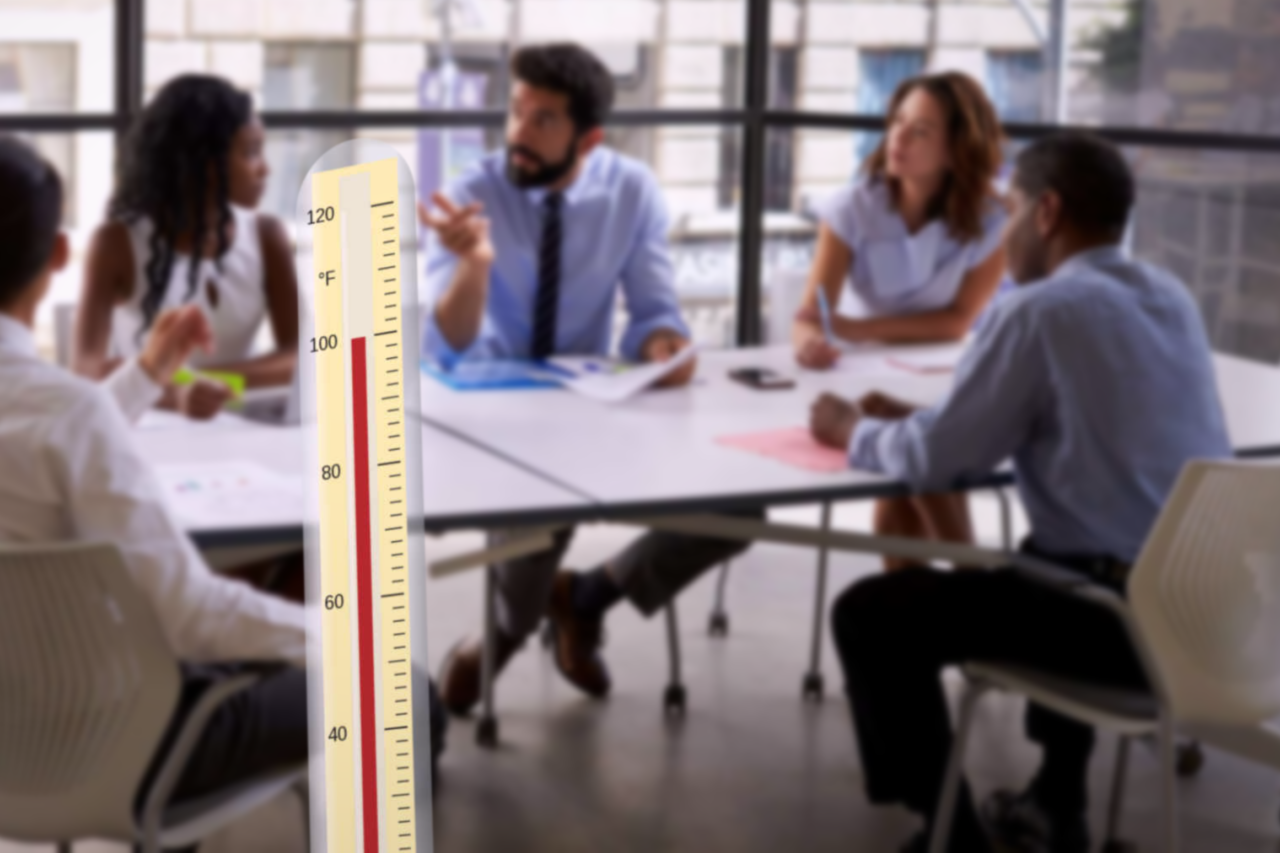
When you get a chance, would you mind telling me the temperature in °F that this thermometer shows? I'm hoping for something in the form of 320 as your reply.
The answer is 100
